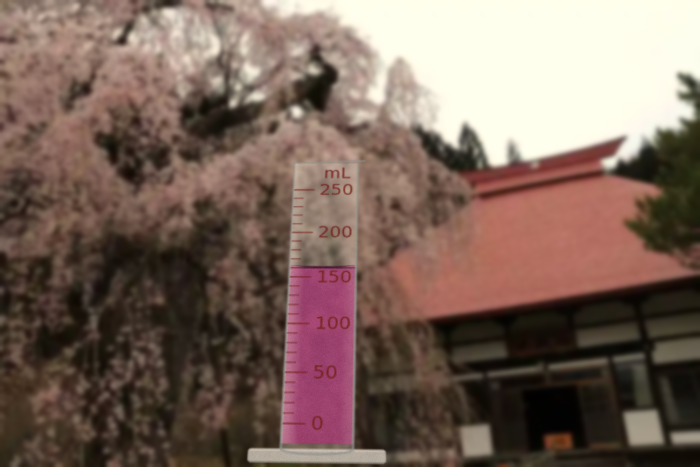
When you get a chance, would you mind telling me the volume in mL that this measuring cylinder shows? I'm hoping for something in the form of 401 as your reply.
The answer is 160
